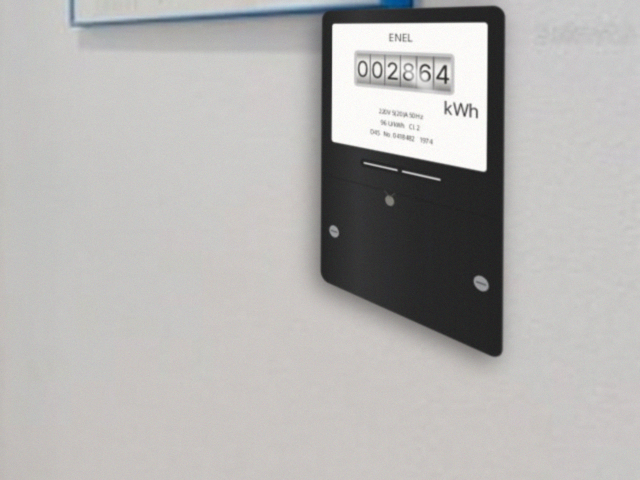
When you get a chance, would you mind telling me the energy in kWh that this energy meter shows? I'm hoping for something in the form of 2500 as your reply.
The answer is 2864
